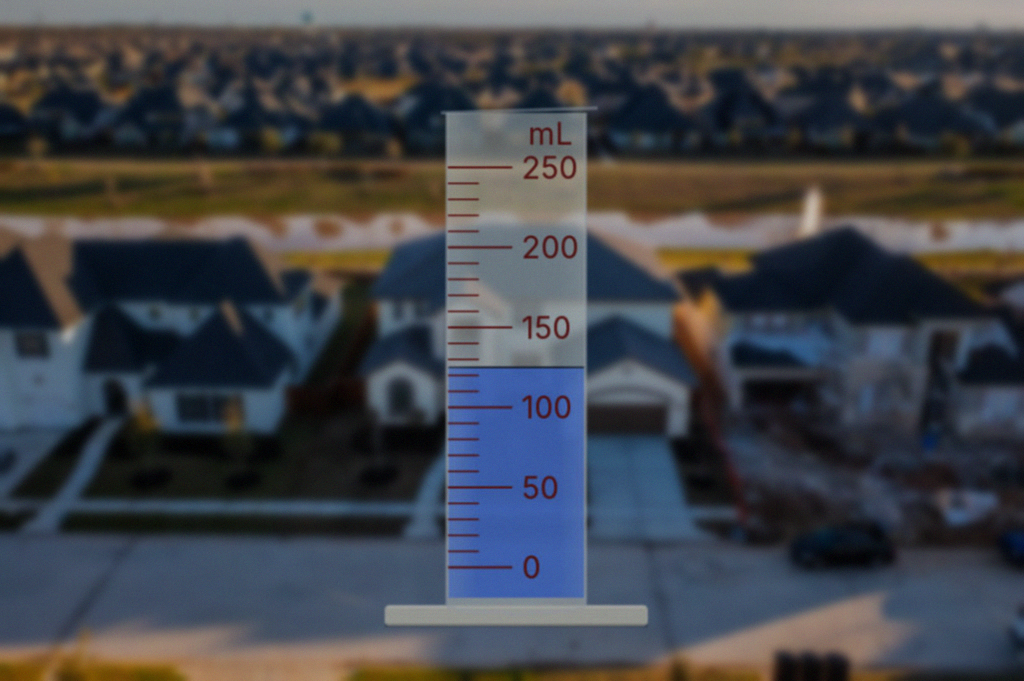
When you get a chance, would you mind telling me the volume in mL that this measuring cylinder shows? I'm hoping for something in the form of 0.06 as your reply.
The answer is 125
